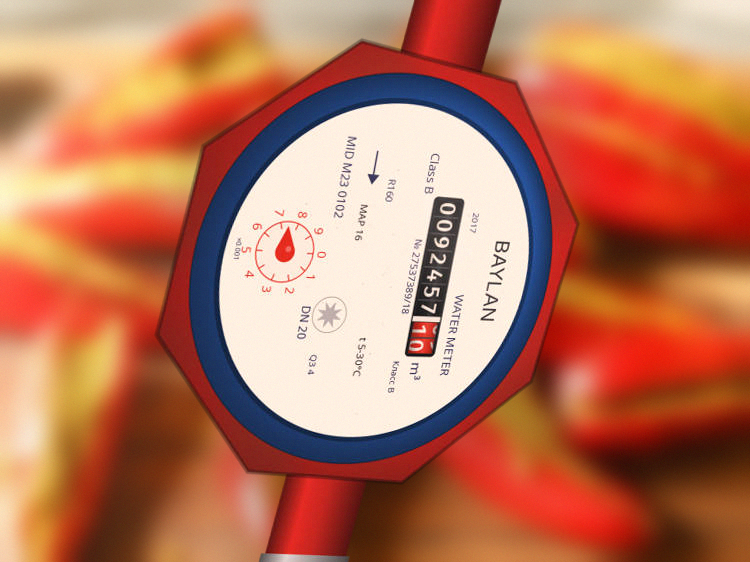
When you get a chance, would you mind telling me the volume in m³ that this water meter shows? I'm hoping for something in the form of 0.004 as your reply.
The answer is 92457.097
